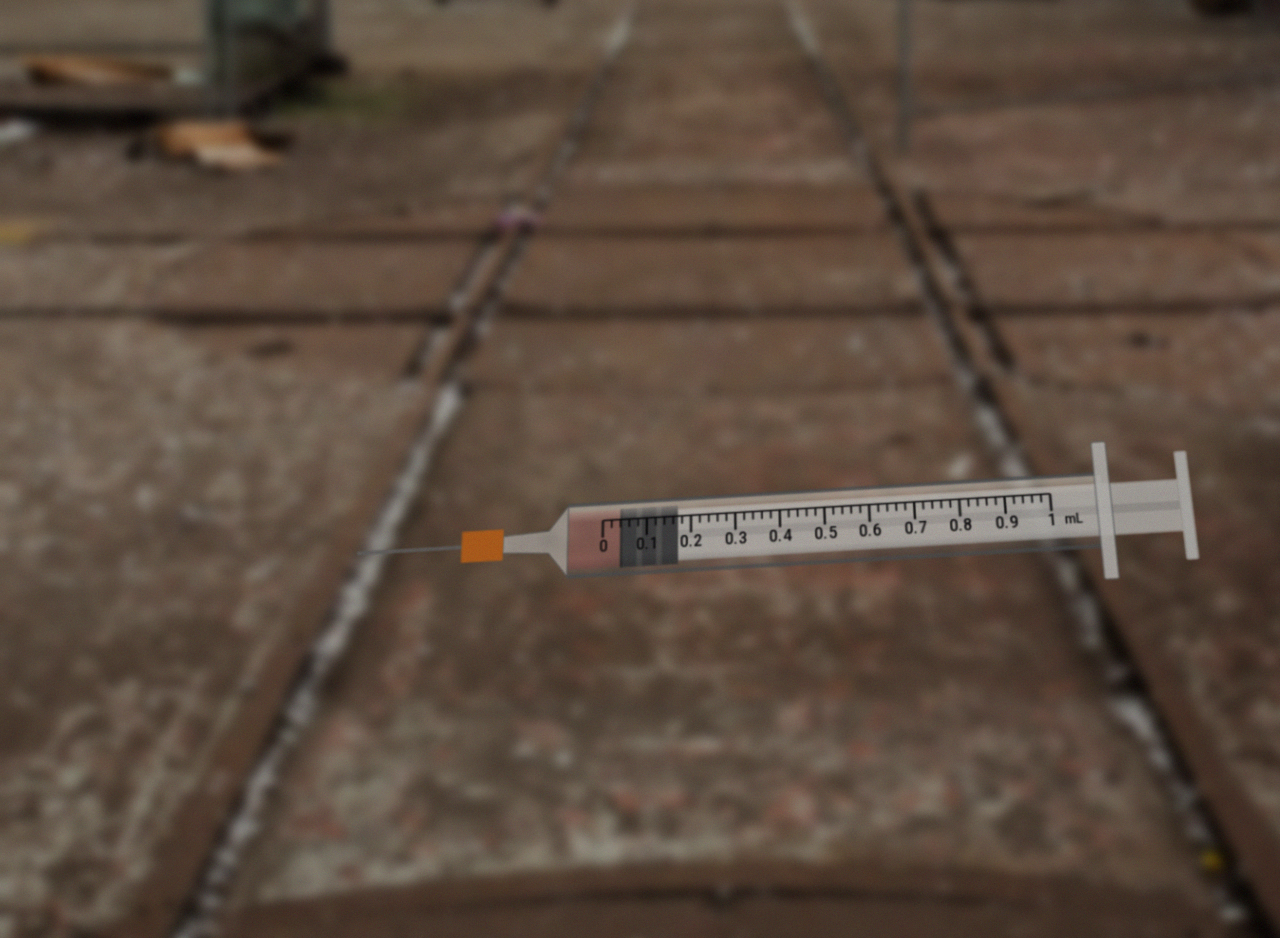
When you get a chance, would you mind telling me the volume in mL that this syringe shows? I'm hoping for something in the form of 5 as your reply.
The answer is 0.04
